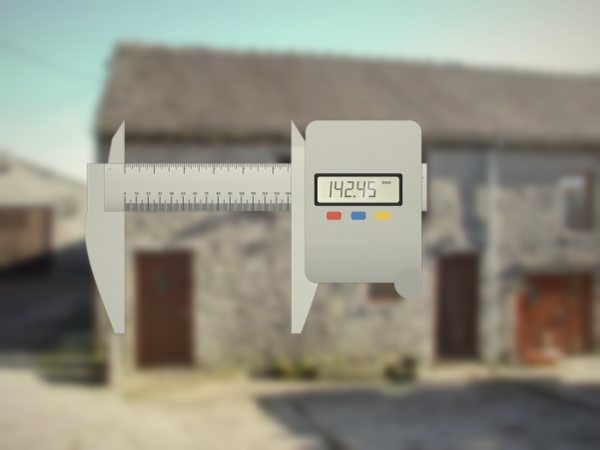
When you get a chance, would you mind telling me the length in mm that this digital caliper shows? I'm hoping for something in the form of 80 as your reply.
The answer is 142.45
